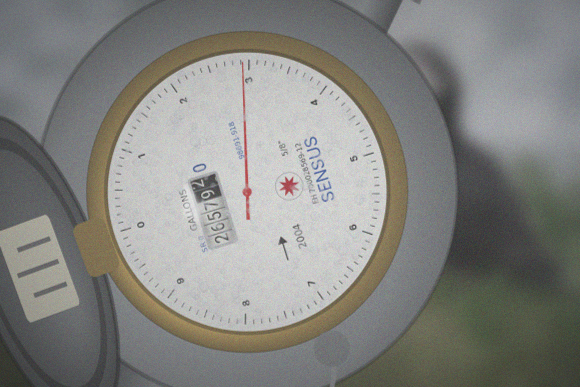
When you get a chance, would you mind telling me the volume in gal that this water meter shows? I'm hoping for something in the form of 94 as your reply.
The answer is 2657922.9
